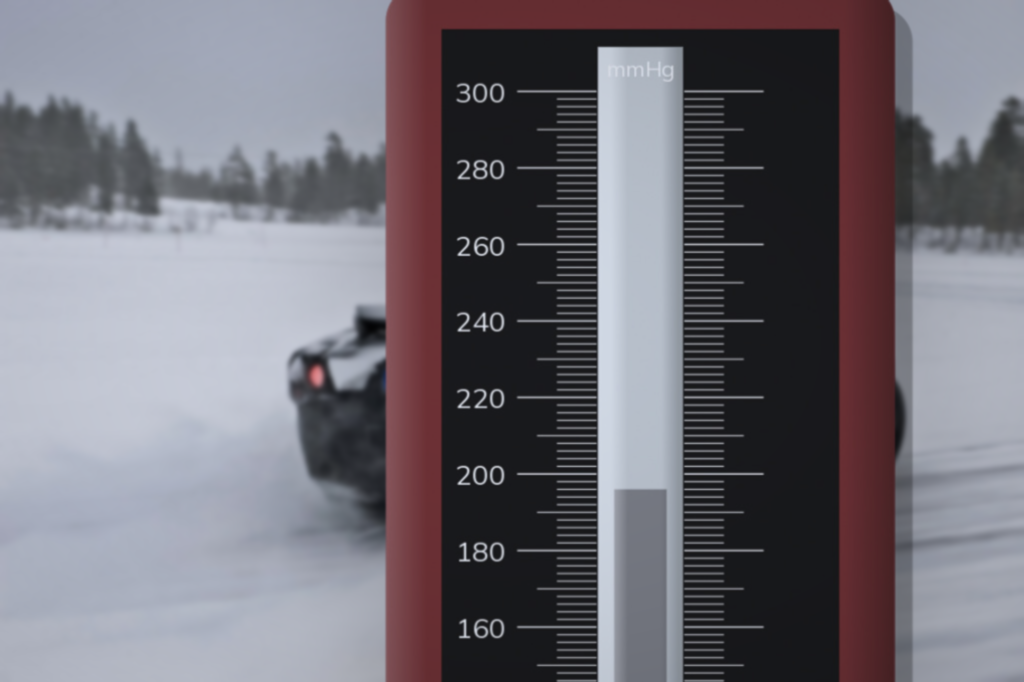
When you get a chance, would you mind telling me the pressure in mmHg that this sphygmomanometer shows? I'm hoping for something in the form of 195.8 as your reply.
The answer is 196
